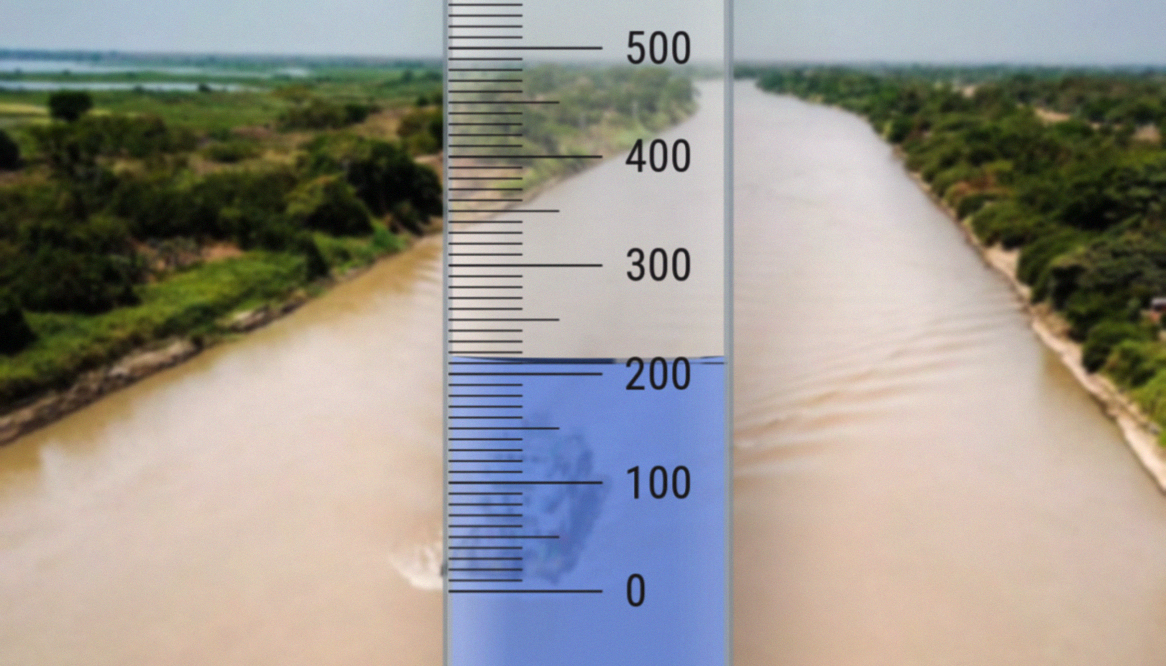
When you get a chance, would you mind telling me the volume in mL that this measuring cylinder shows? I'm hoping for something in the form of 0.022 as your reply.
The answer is 210
